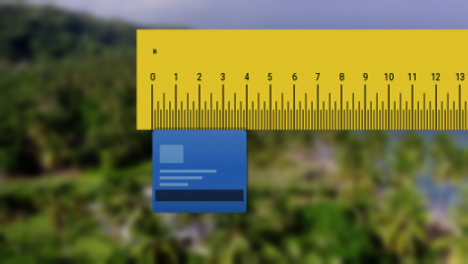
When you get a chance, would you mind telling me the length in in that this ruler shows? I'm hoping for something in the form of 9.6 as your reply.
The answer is 4
